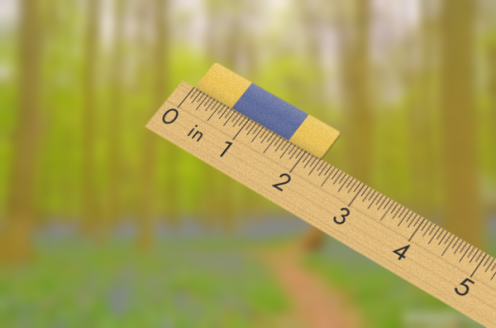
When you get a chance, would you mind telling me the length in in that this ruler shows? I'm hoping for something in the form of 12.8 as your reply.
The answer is 2.25
